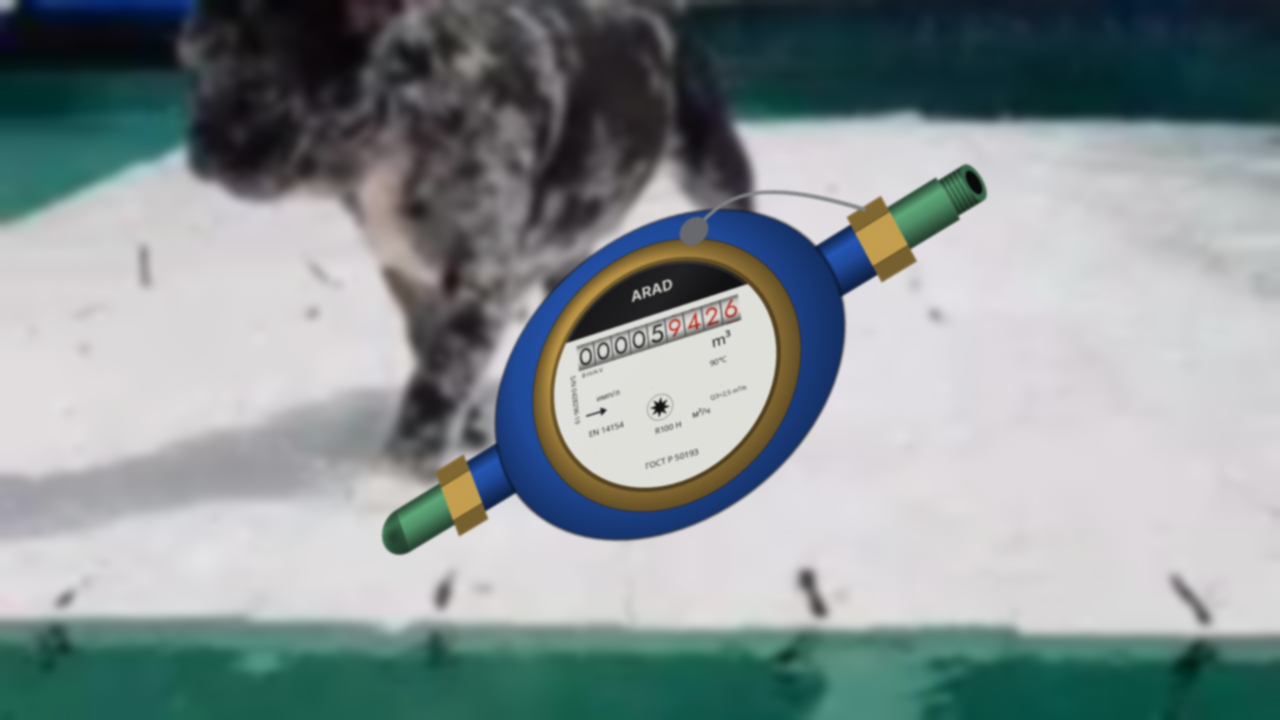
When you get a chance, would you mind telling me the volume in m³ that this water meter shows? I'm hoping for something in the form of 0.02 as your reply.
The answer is 5.9426
